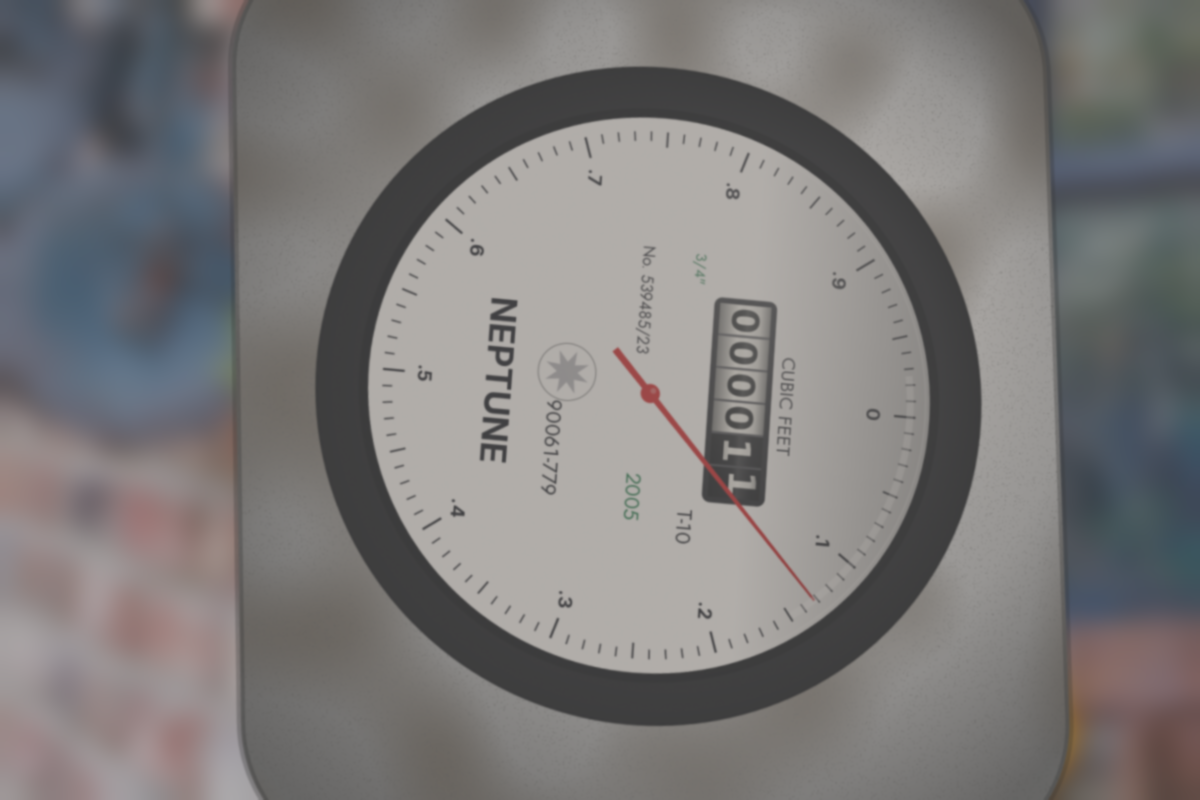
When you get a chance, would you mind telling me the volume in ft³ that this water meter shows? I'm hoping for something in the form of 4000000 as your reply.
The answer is 11.13
